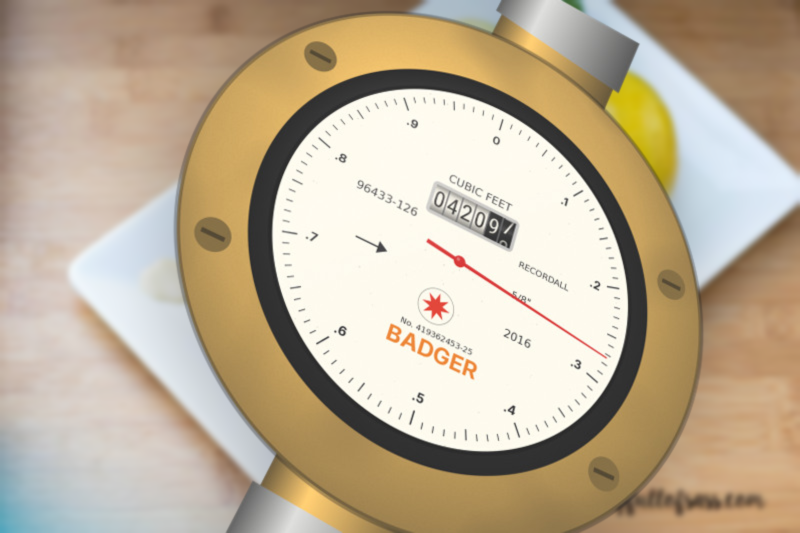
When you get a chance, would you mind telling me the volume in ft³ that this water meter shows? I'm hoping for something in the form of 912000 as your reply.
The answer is 42097.27
